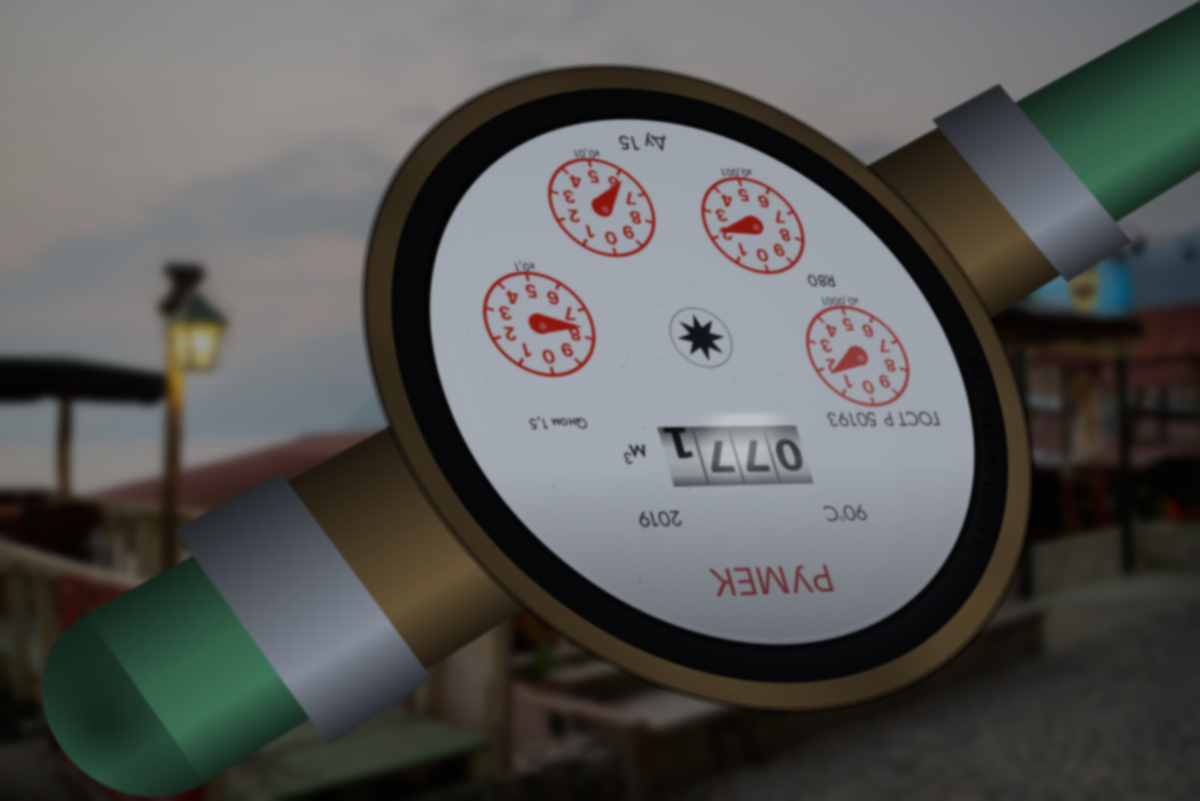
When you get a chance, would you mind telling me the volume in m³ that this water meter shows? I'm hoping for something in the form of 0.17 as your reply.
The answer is 770.7621
